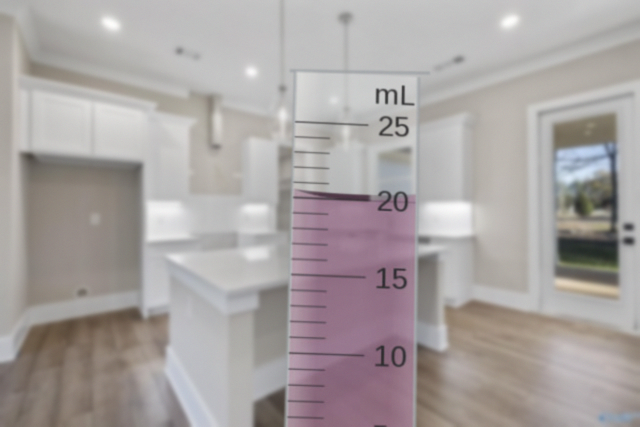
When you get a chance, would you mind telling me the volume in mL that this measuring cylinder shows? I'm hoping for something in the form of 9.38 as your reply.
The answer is 20
